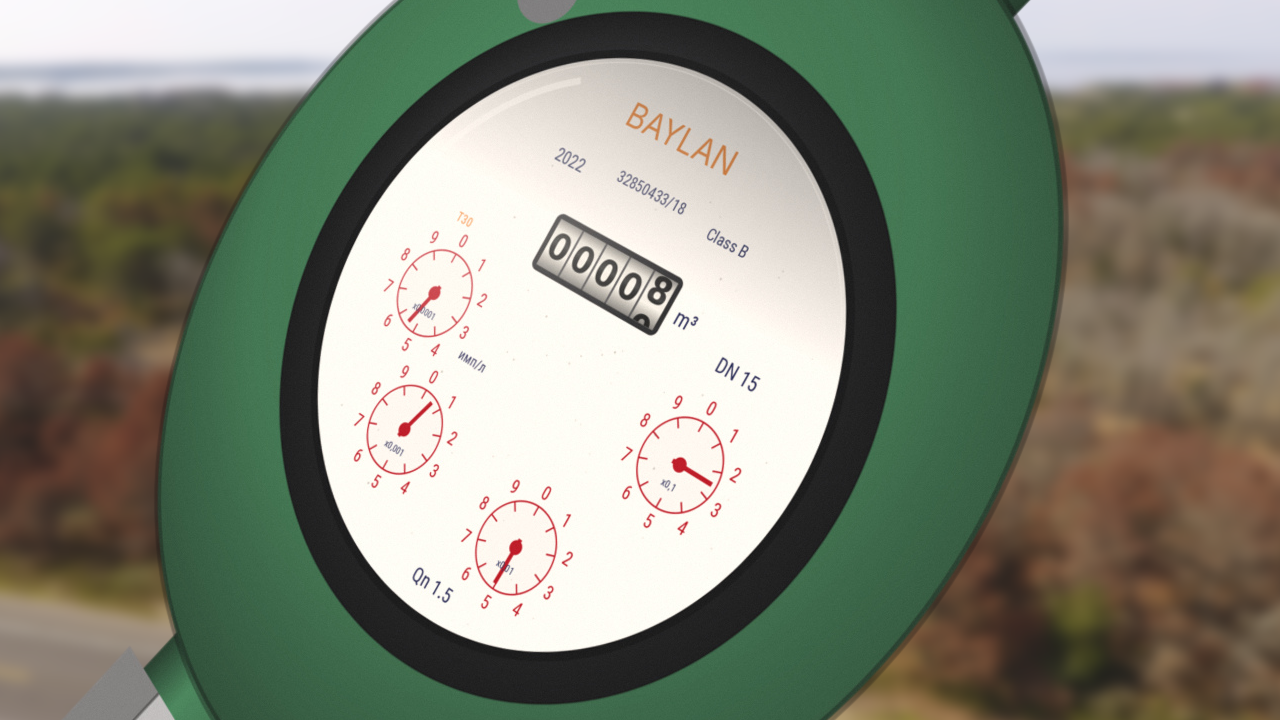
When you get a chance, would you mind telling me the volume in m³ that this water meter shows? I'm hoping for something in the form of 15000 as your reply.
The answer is 8.2505
